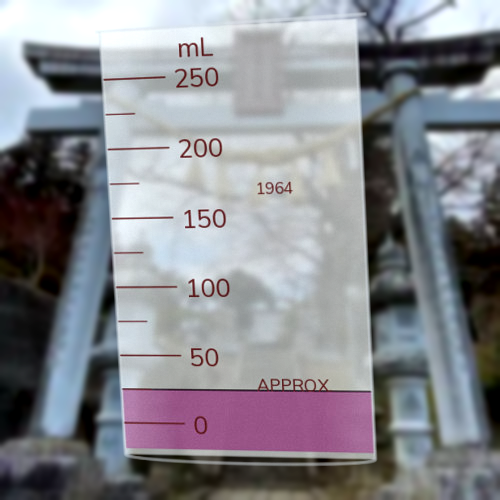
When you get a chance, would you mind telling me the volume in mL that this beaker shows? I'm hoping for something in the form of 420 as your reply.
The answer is 25
